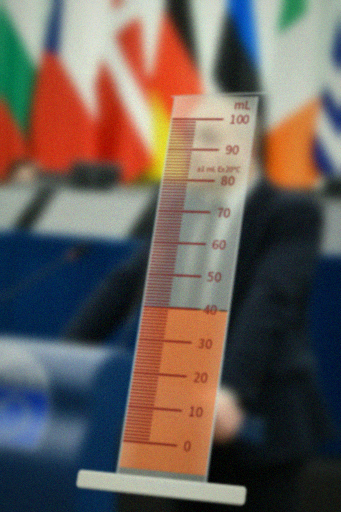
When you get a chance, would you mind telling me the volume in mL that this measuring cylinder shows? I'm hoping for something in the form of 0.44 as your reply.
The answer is 40
